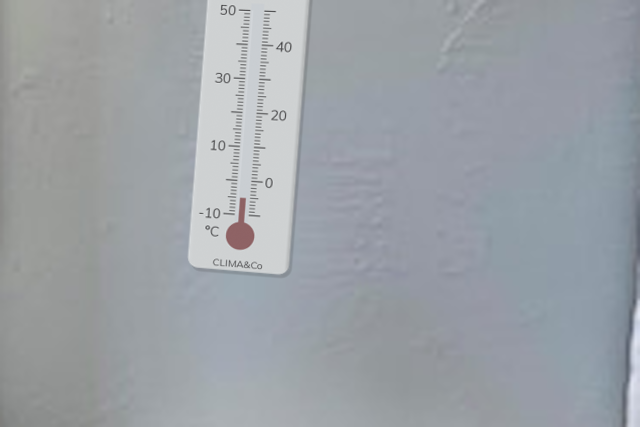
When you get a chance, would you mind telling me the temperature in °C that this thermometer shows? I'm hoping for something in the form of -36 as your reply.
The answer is -5
